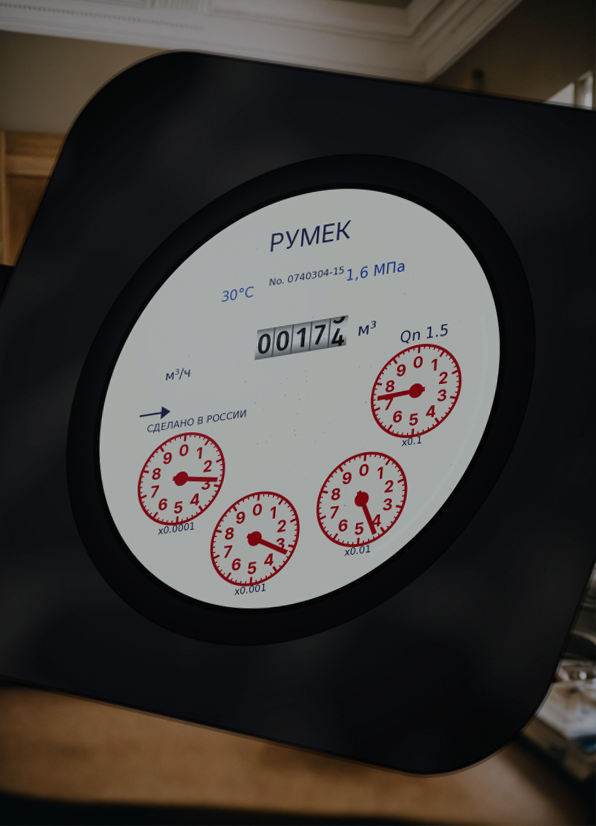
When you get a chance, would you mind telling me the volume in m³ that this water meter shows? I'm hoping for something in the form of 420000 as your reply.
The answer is 173.7432
